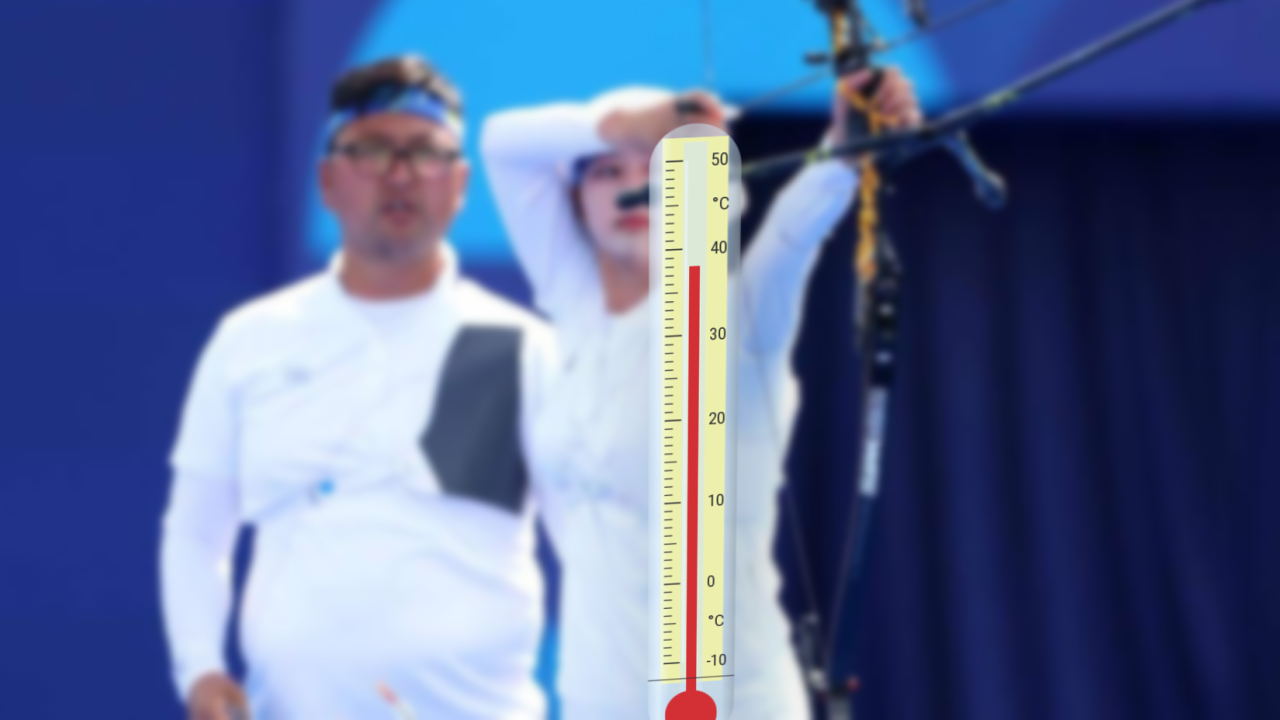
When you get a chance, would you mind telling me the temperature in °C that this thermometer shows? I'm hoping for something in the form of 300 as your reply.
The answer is 38
